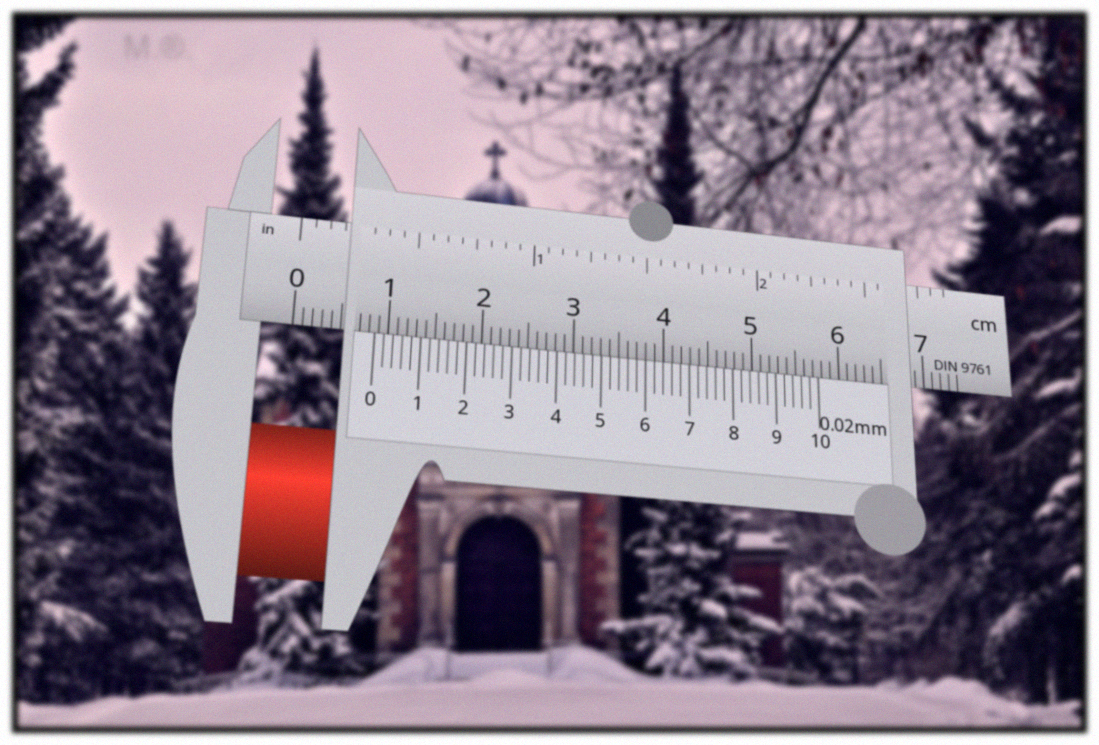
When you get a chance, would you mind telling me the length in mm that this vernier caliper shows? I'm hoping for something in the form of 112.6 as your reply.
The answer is 8.6
